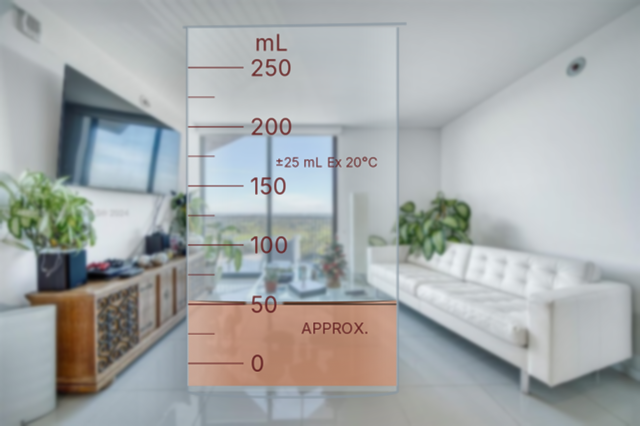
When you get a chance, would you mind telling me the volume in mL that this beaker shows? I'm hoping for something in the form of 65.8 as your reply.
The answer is 50
